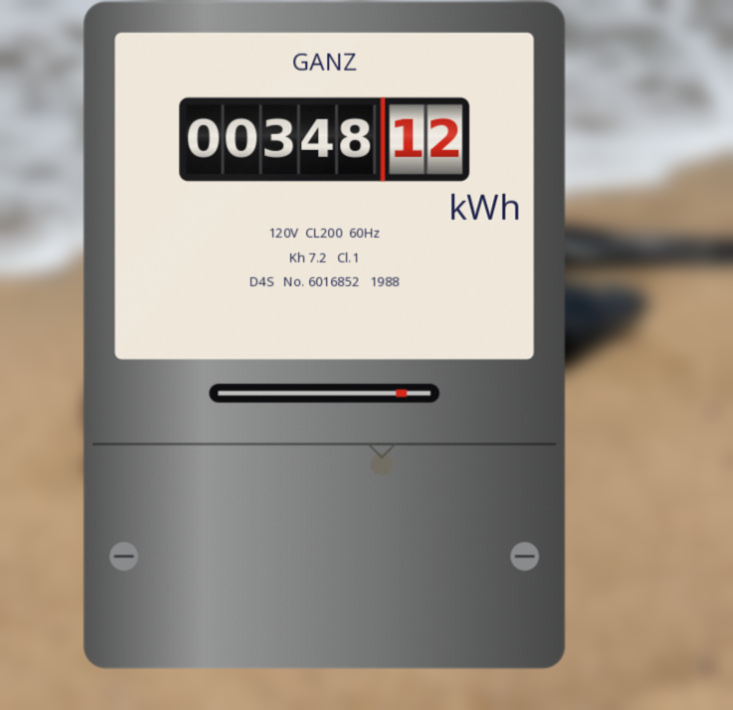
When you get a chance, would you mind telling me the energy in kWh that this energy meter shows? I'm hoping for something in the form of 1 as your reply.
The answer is 348.12
